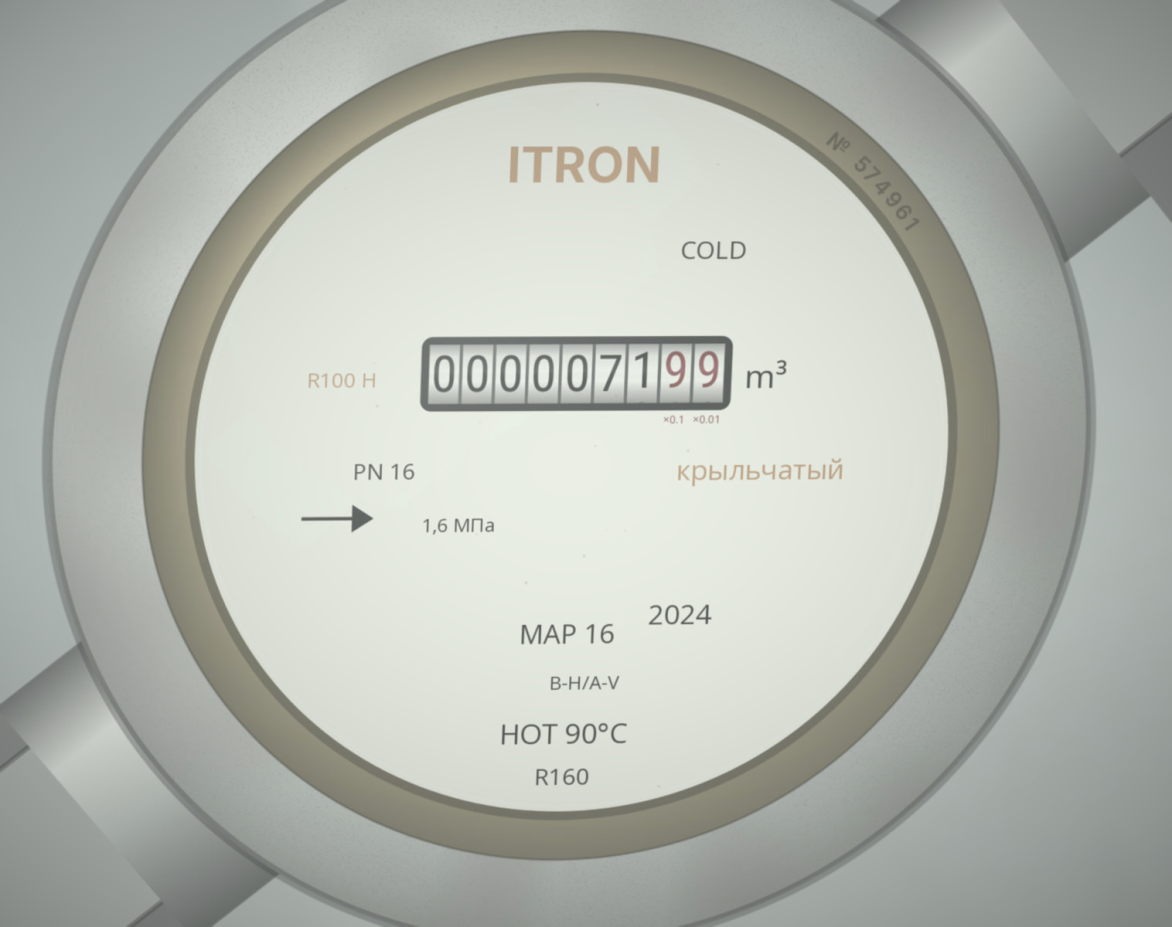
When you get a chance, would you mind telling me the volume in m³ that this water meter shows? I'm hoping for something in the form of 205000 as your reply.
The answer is 71.99
